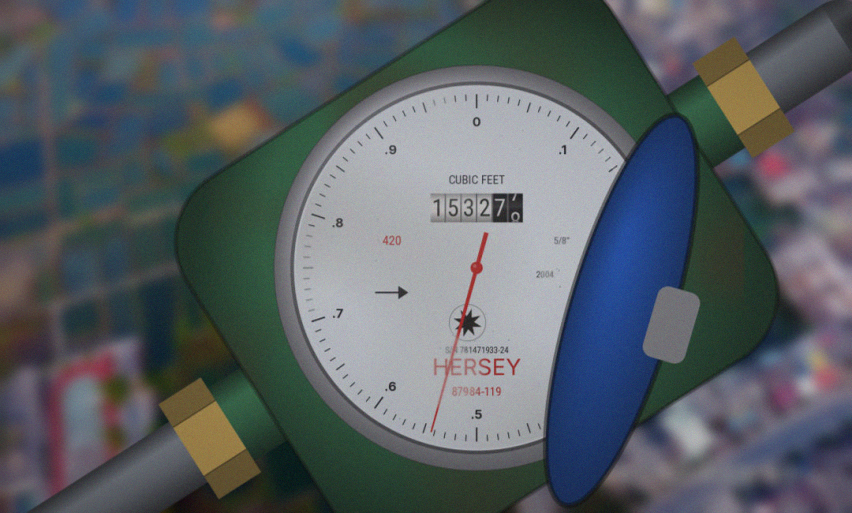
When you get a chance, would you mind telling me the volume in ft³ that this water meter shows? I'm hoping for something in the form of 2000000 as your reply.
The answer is 153277.54
